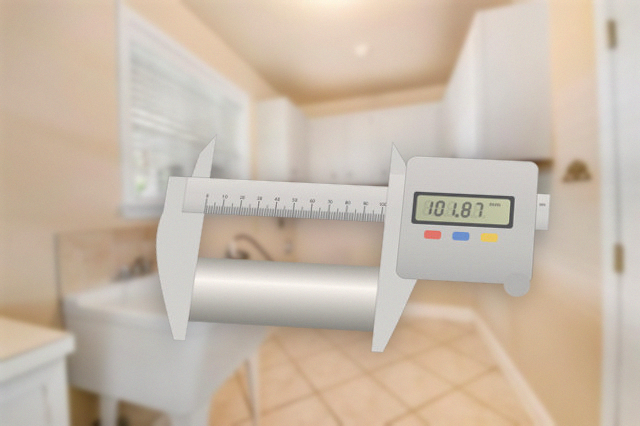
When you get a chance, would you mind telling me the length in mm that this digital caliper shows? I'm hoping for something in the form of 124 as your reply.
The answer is 101.87
